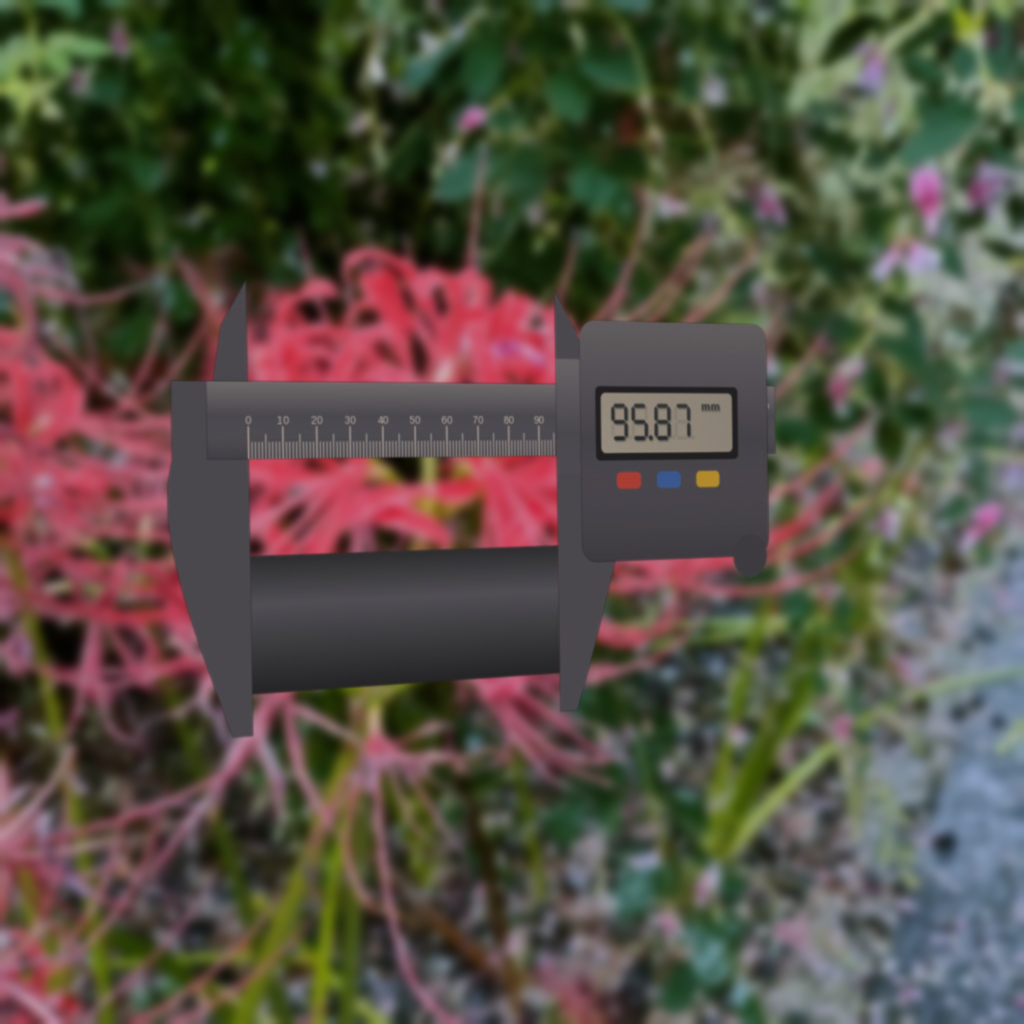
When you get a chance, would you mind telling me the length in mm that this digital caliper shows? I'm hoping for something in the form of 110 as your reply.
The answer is 95.87
